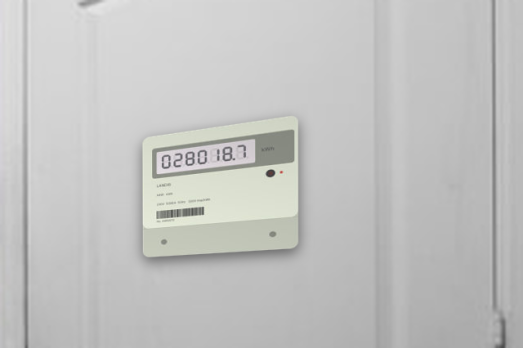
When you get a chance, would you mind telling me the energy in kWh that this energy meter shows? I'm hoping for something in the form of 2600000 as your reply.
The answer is 28018.7
